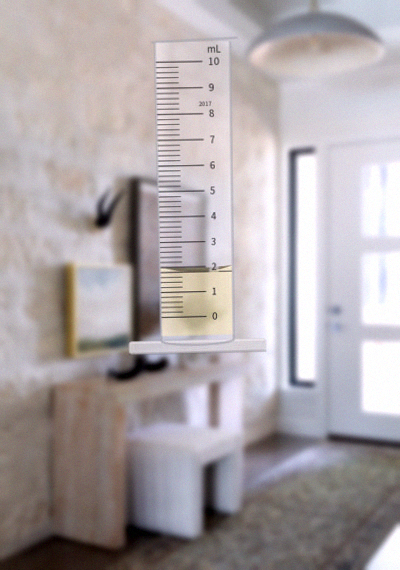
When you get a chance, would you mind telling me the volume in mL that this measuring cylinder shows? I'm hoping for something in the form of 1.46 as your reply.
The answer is 1.8
